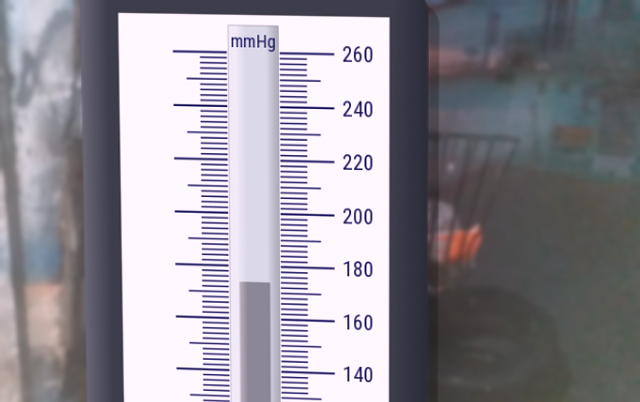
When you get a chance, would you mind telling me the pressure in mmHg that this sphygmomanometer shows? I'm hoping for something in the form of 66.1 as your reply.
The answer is 174
